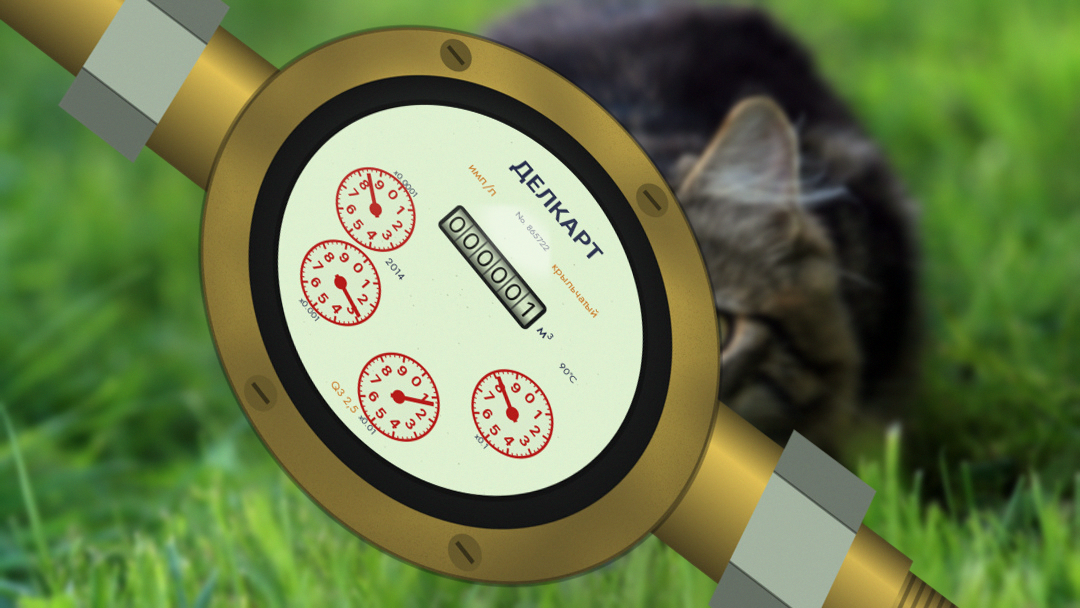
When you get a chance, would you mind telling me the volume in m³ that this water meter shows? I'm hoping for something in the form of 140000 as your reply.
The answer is 1.8128
